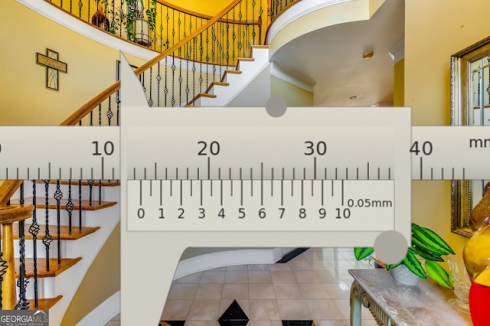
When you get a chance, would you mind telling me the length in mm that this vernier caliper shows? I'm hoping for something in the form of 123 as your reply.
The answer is 13.6
